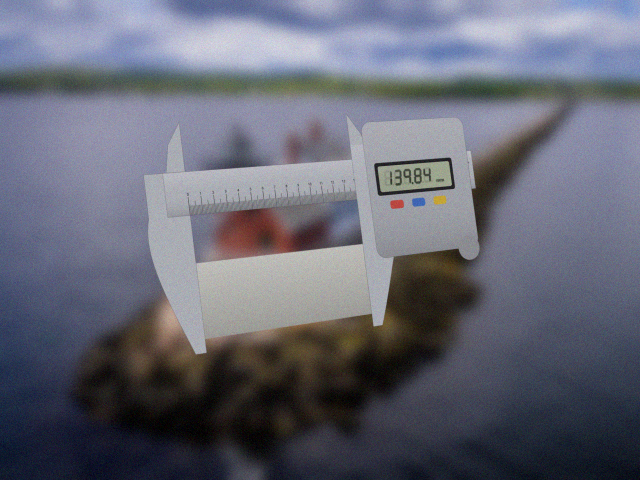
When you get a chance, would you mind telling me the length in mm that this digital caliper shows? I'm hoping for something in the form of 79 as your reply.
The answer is 139.84
